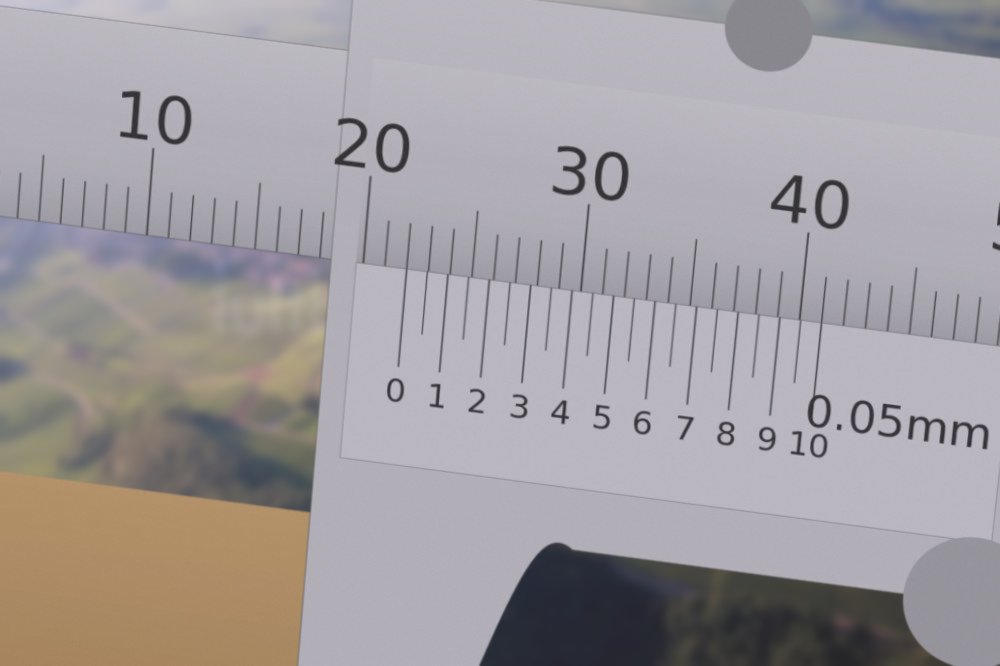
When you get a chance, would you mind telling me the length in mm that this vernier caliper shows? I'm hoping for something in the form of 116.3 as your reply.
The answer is 22.0
